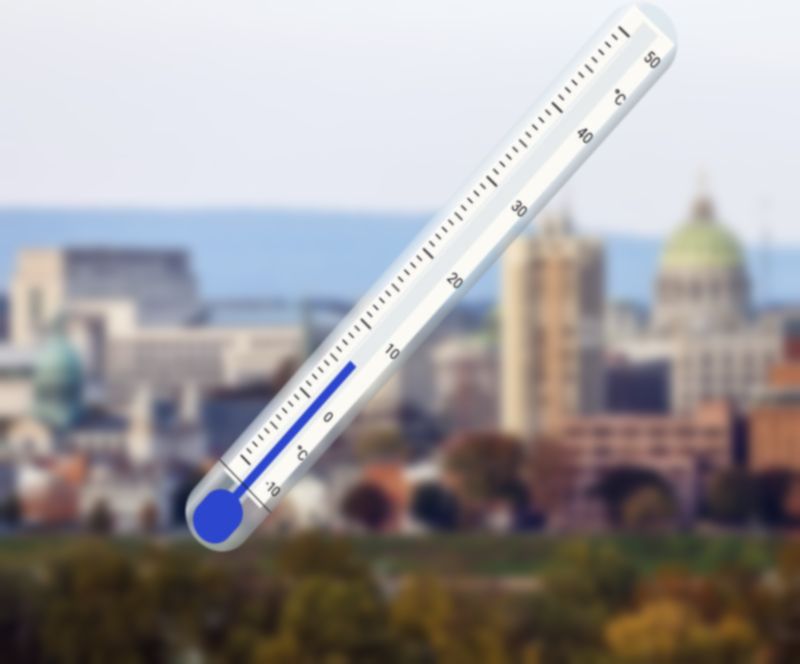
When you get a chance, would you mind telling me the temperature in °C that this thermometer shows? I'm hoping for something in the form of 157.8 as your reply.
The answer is 6
